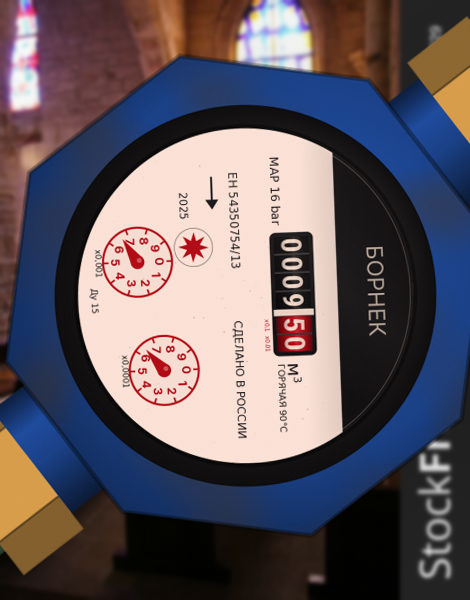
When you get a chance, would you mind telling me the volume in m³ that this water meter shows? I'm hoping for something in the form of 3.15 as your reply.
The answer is 9.5066
